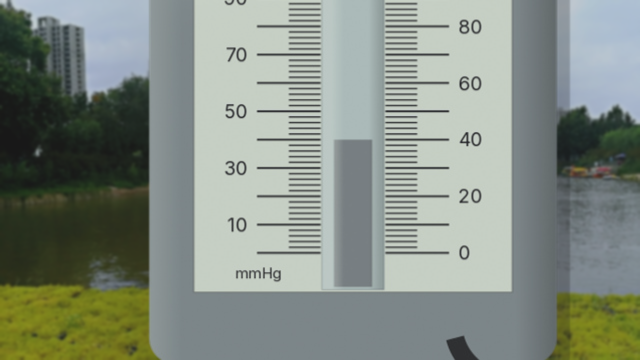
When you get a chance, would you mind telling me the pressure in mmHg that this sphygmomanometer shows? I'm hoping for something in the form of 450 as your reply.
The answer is 40
